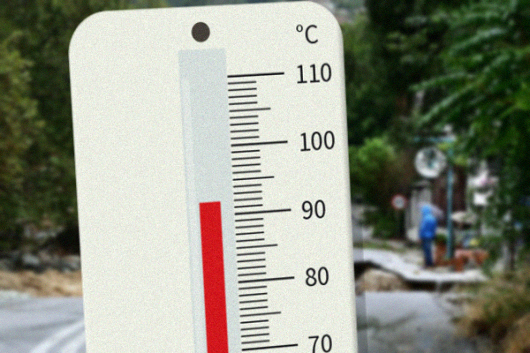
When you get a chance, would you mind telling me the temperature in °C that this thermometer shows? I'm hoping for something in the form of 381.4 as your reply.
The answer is 92
